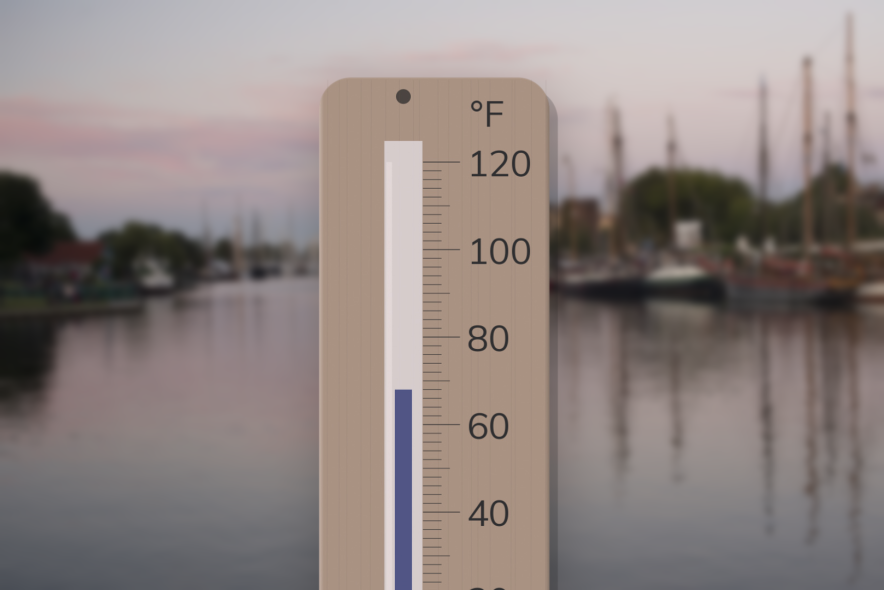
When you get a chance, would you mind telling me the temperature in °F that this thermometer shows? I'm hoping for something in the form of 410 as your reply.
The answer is 68
